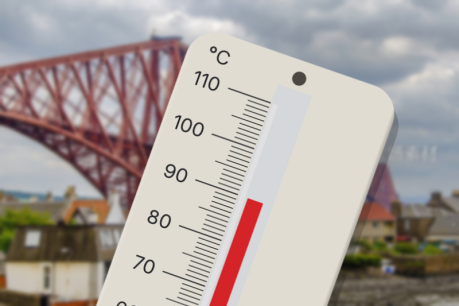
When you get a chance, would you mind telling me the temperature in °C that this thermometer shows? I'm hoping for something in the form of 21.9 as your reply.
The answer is 90
